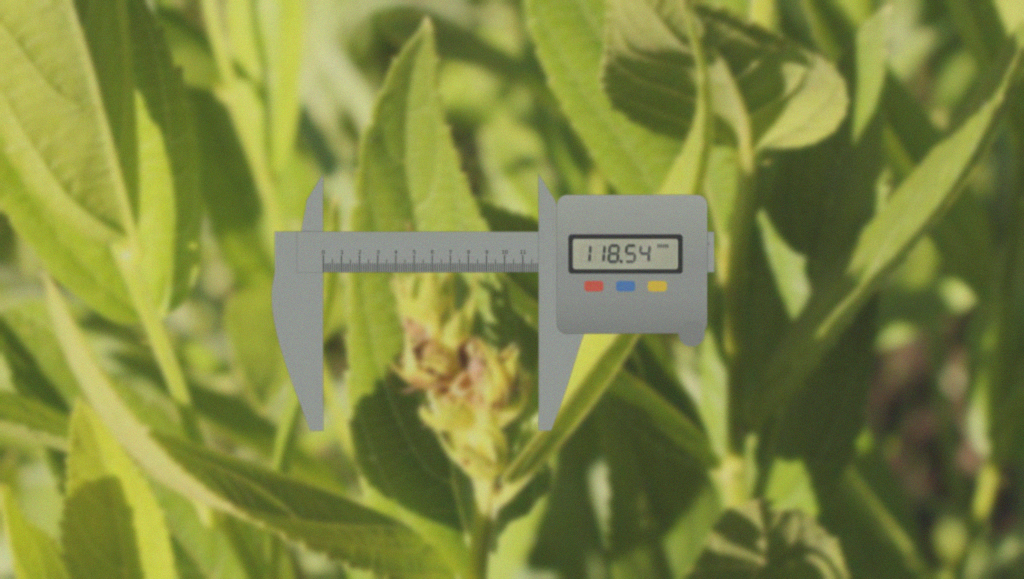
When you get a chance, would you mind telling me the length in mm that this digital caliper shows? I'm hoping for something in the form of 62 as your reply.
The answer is 118.54
